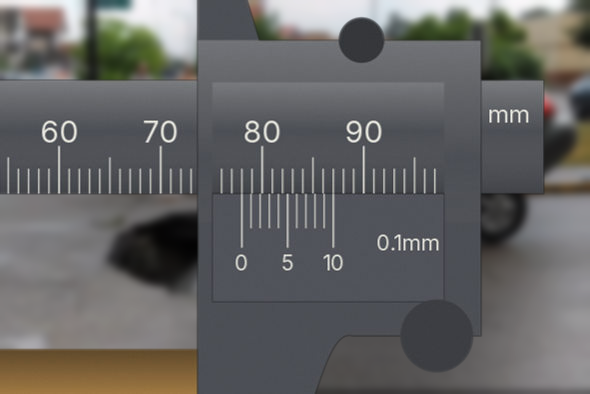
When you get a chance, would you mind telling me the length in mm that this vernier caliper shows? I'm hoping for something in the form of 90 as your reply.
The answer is 78.0
